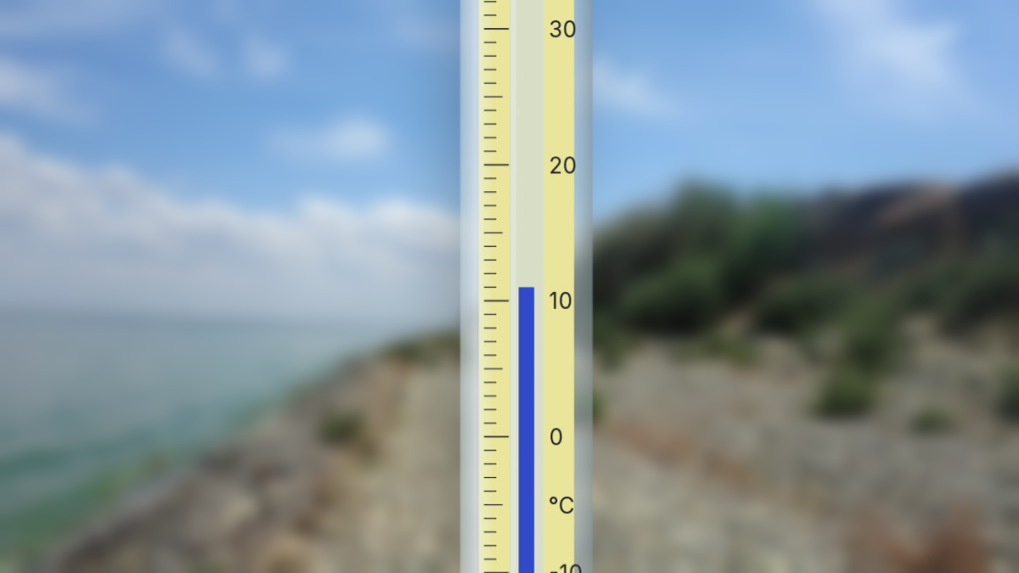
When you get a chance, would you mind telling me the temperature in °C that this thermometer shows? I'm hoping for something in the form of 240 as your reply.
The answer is 11
